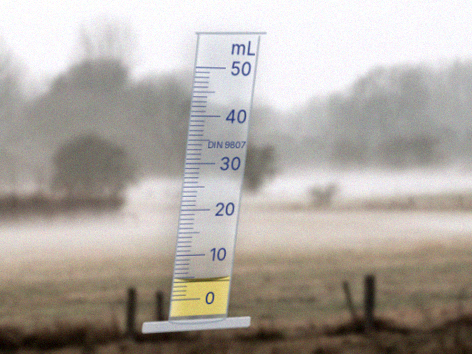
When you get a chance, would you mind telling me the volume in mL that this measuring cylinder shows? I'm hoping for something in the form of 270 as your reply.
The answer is 4
